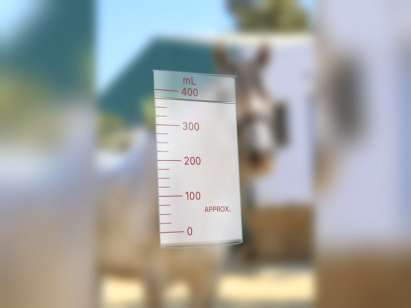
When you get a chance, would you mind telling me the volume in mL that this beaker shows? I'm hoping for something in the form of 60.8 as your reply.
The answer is 375
